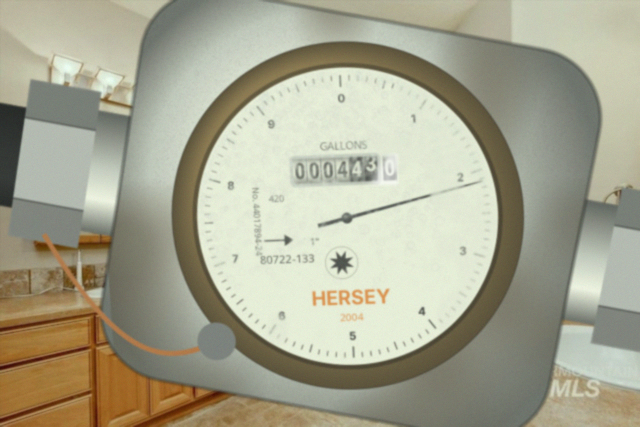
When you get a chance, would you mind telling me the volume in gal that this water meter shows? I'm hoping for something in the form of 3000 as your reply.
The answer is 4432.1
